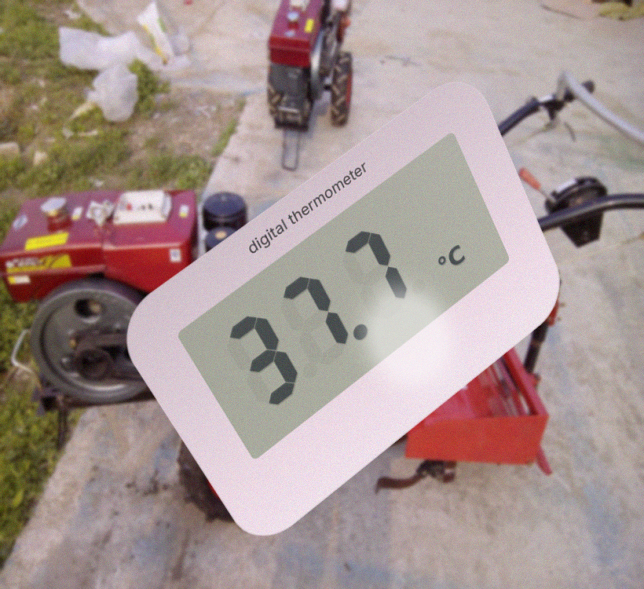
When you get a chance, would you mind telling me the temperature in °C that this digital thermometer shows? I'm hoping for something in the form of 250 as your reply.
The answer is 37.7
